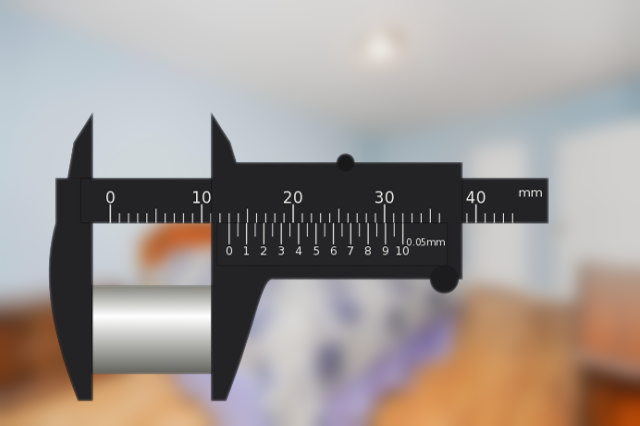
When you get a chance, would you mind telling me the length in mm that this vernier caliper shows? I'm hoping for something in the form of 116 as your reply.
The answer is 13.0
